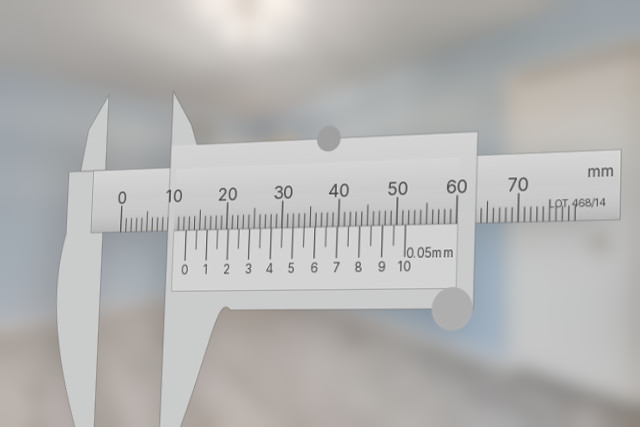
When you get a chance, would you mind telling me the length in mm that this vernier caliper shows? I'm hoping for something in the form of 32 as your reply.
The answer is 12.5
